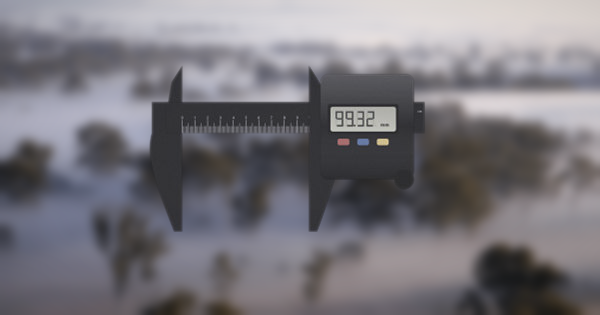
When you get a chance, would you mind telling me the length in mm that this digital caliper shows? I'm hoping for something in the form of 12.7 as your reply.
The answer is 99.32
